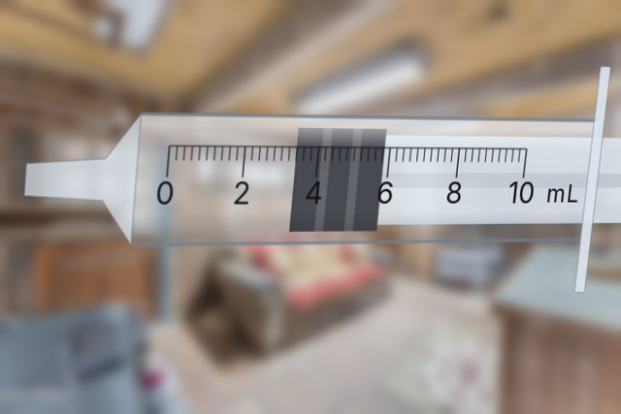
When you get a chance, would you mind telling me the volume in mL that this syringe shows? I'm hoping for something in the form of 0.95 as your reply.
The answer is 3.4
